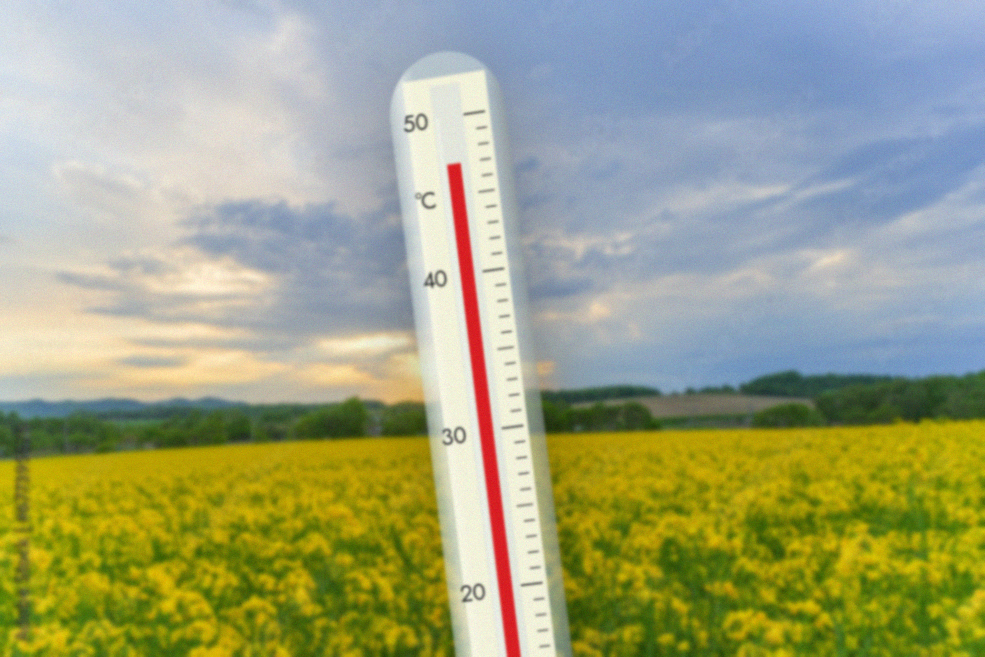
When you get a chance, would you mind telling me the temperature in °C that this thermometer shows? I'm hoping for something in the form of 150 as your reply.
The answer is 47
